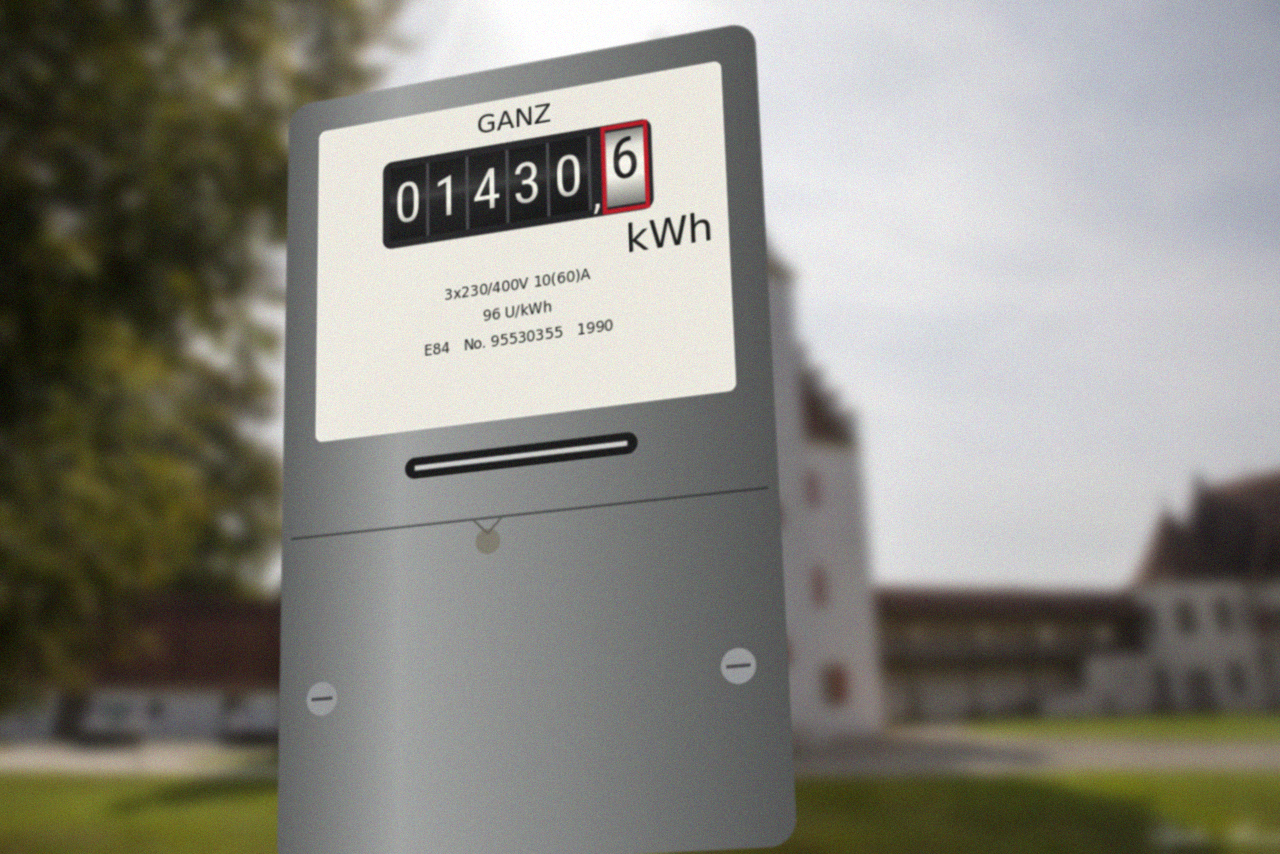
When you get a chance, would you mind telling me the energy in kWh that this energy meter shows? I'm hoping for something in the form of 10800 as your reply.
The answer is 1430.6
